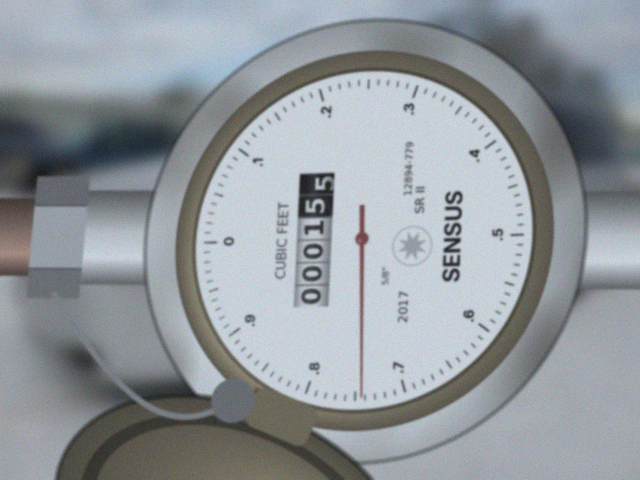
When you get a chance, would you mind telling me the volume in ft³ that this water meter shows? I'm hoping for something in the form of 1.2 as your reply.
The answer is 154.74
